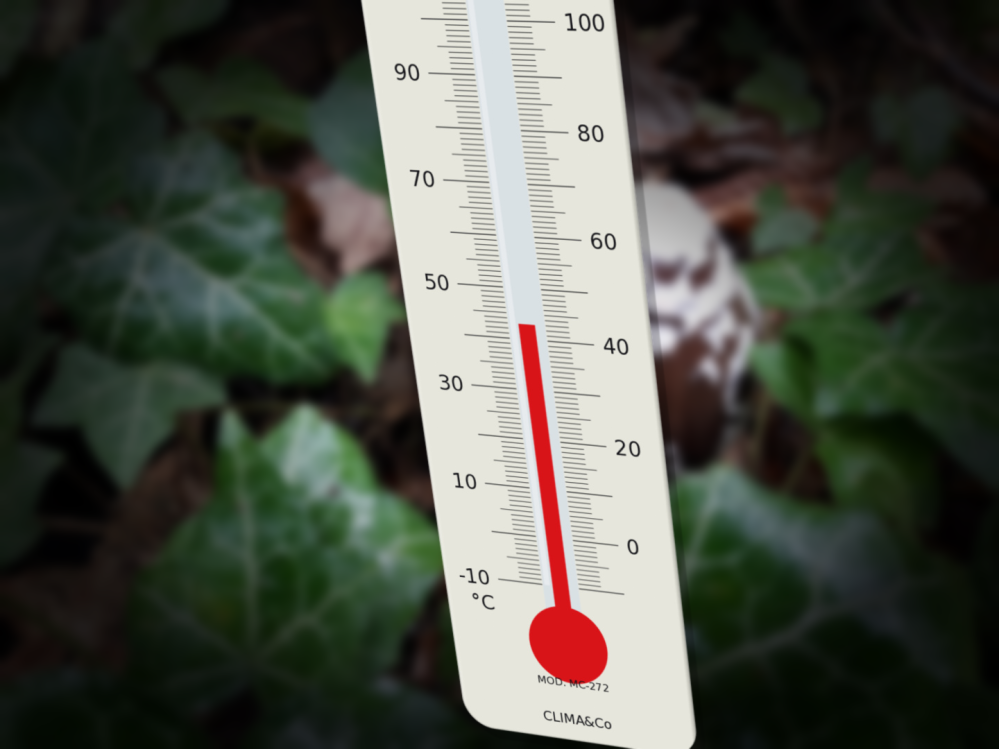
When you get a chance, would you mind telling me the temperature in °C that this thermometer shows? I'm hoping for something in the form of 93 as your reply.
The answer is 43
